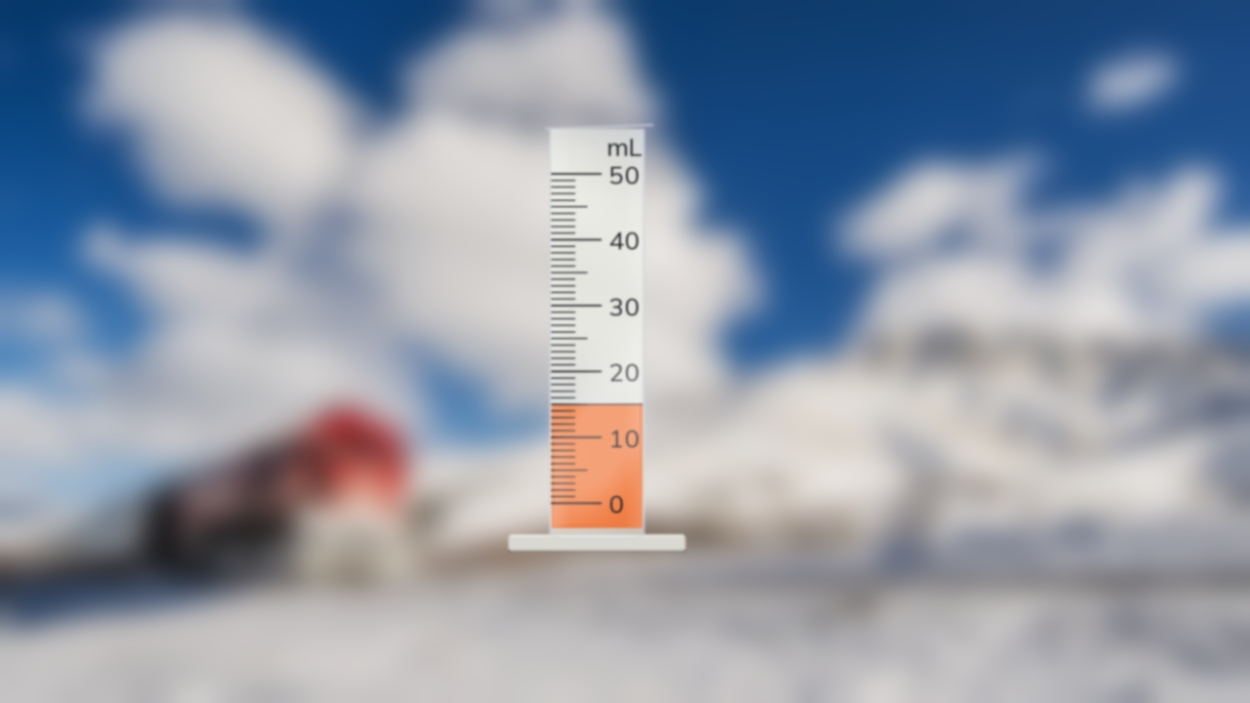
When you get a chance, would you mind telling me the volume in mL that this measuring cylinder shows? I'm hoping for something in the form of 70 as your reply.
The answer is 15
